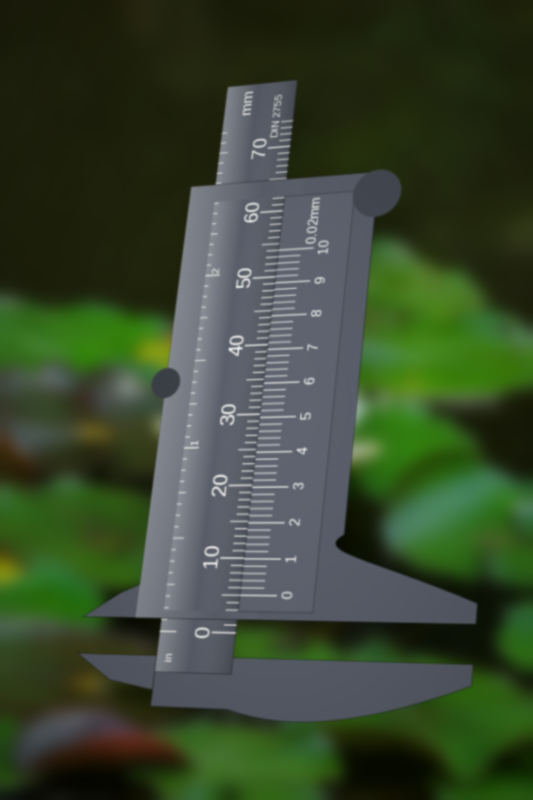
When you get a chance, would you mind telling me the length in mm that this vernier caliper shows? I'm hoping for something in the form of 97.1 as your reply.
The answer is 5.0
